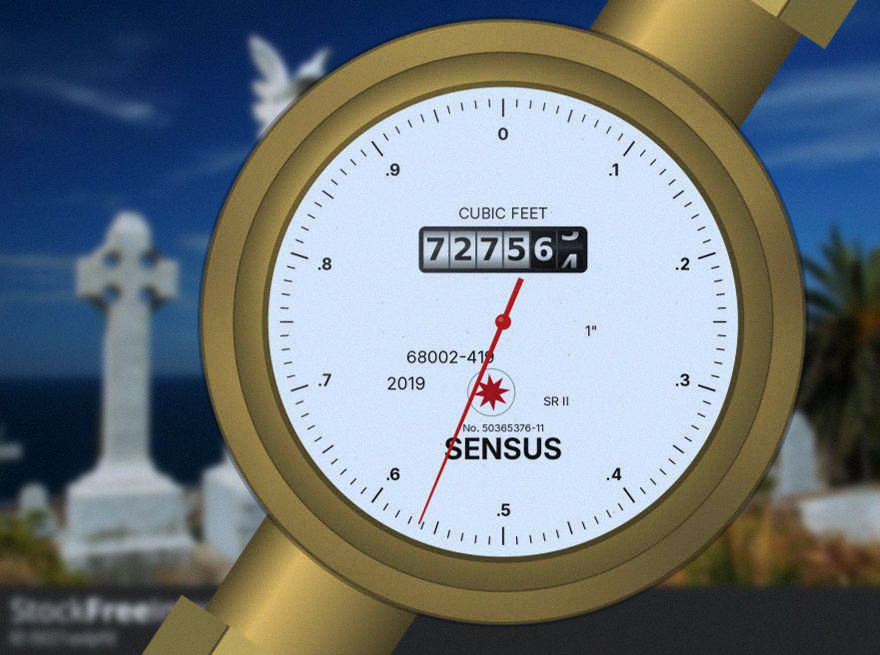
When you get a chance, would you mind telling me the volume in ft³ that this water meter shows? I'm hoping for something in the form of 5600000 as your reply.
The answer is 727563.56
